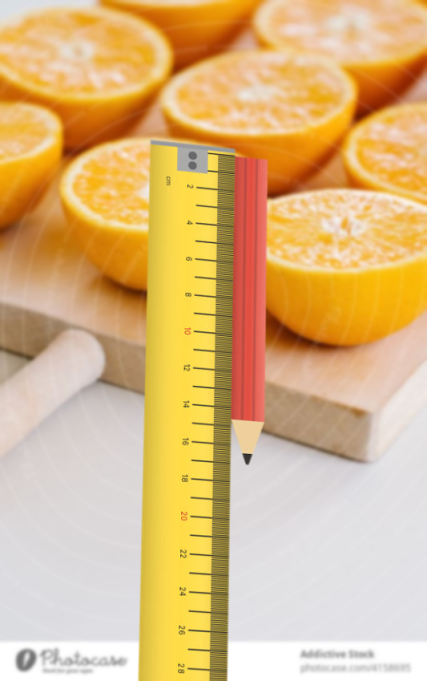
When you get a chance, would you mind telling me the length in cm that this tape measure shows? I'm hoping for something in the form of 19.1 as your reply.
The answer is 17
